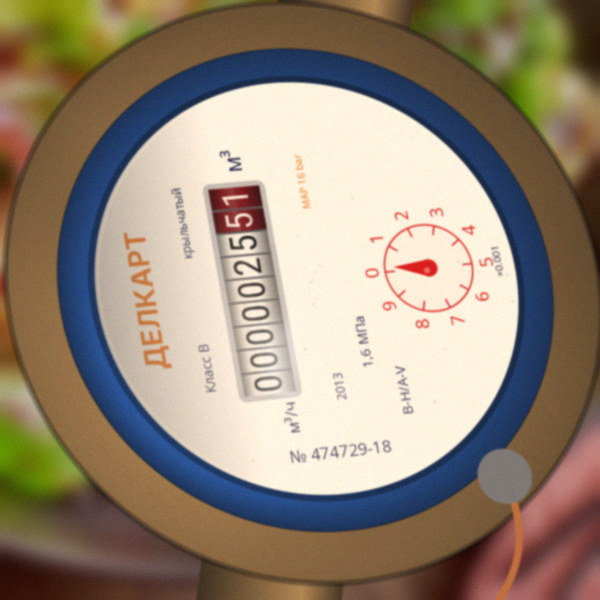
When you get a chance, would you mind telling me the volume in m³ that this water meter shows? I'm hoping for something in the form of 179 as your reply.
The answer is 25.510
